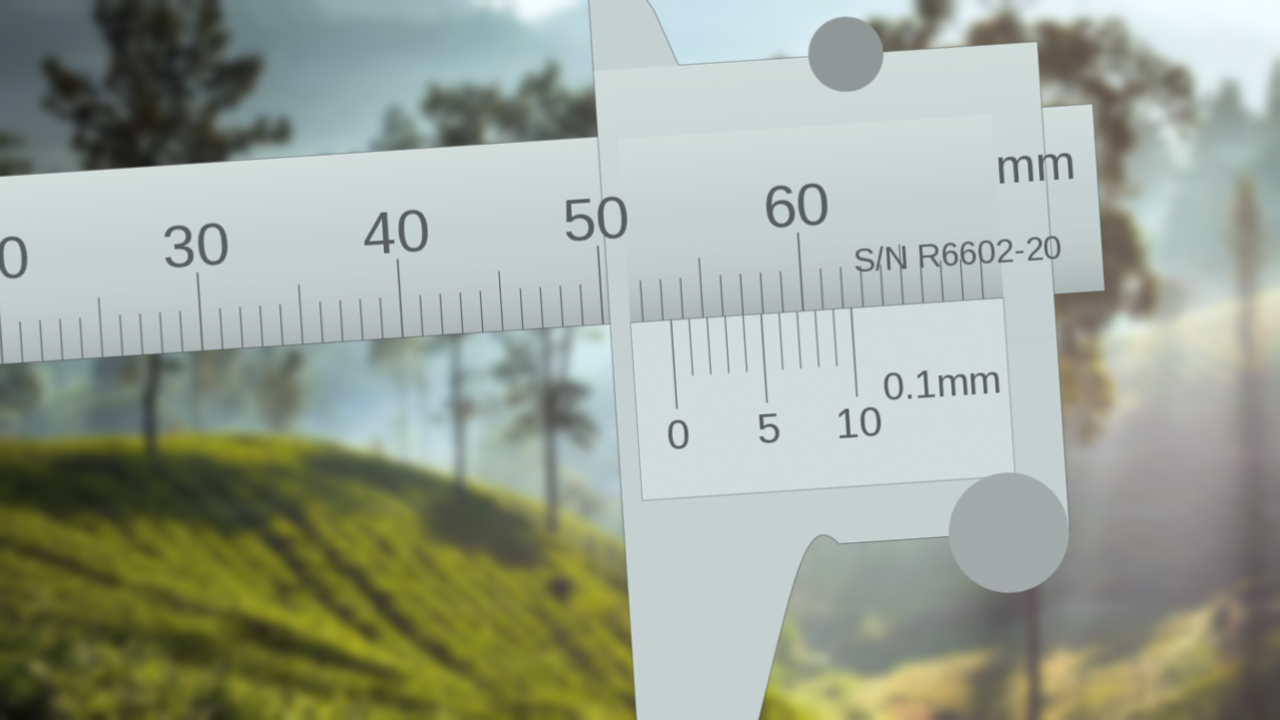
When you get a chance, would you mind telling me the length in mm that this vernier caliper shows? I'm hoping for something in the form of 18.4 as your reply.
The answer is 53.4
